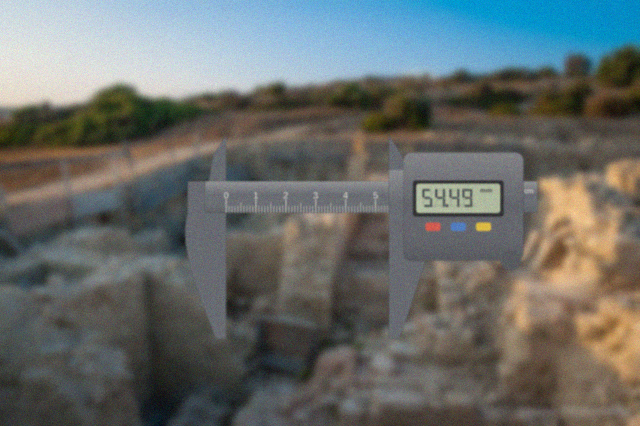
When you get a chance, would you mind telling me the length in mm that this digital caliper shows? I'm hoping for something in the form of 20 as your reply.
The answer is 54.49
